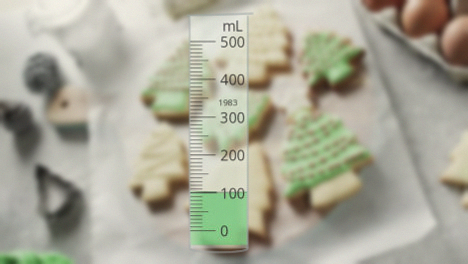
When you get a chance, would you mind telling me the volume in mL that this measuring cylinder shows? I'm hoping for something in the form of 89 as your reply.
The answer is 100
